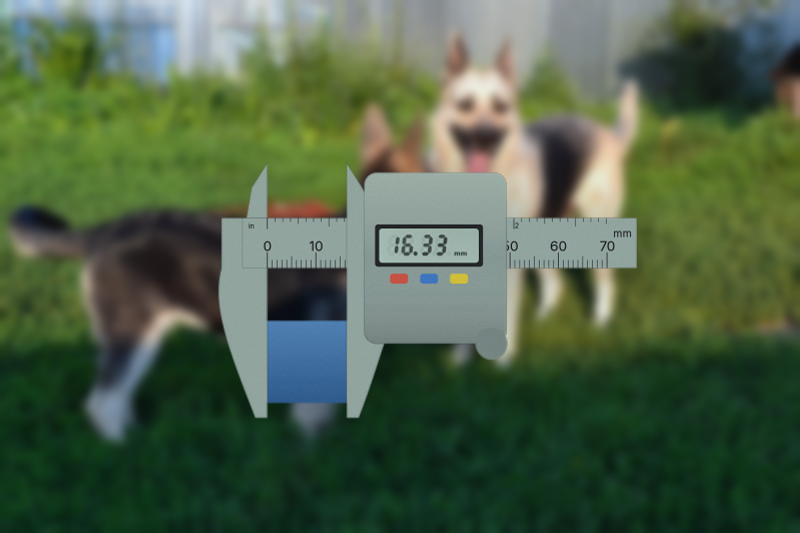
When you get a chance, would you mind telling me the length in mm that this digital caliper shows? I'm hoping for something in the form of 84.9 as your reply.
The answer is 16.33
